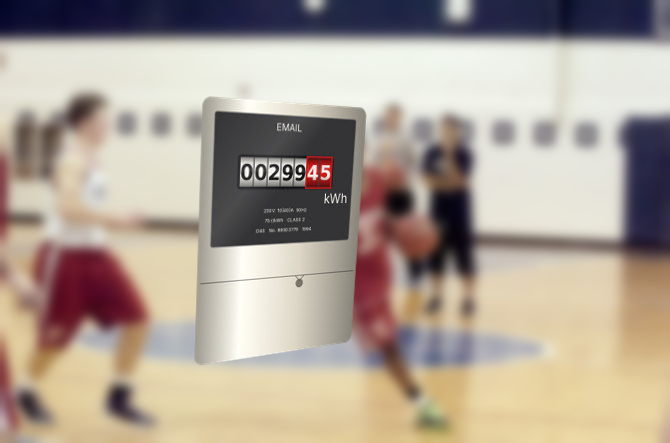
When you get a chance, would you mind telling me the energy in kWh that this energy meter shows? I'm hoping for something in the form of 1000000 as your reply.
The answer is 299.45
